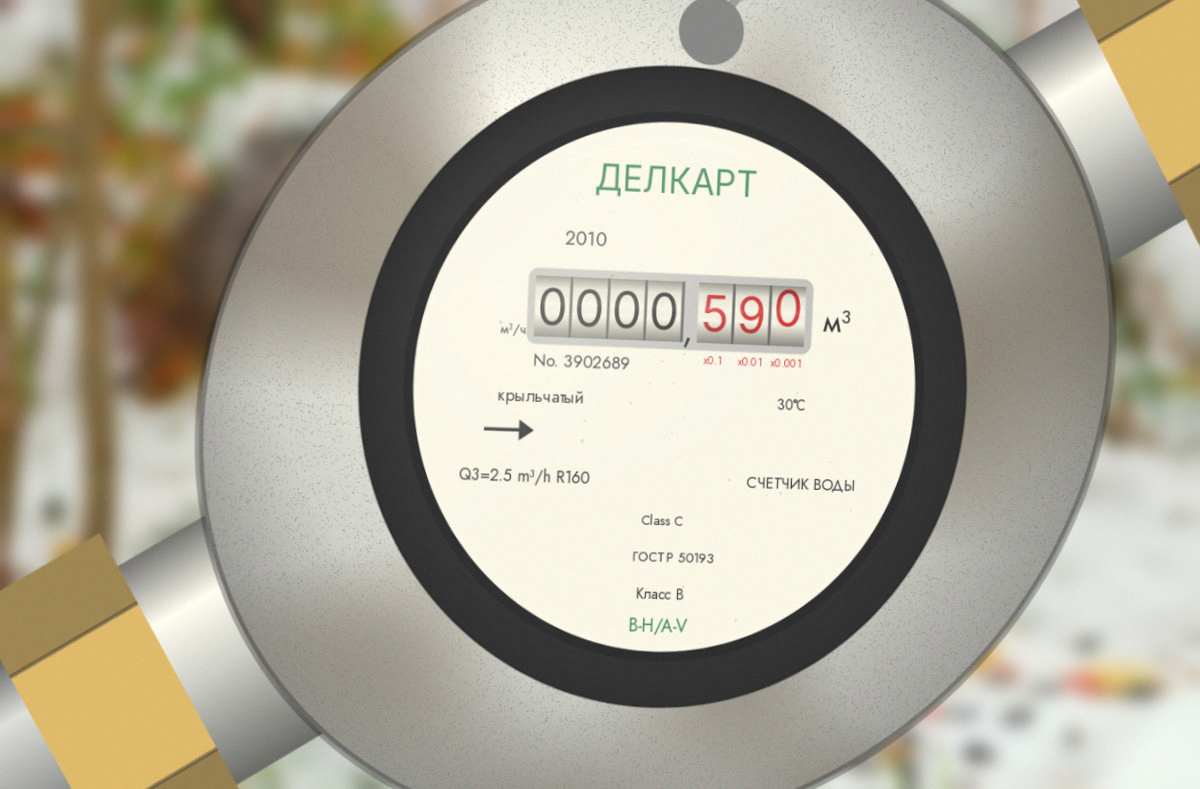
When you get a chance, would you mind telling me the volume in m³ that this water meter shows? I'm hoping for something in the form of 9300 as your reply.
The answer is 0.590
